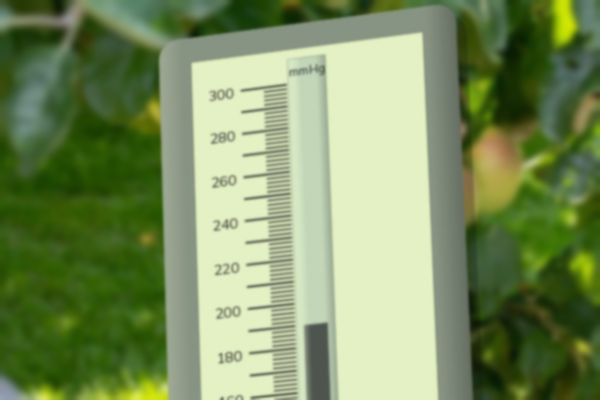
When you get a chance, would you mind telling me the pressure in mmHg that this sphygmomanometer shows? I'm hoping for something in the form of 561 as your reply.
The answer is 190
